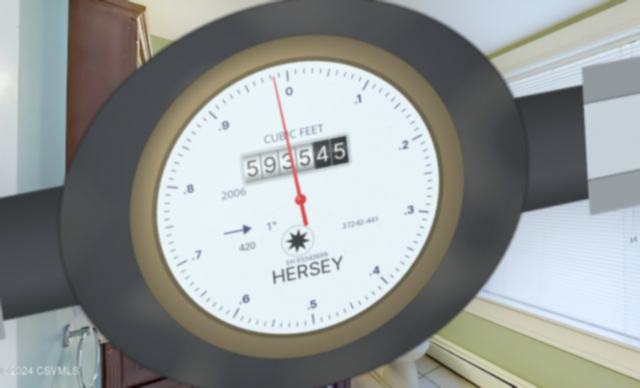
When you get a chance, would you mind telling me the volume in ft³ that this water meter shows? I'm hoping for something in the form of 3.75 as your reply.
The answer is 593544.98
